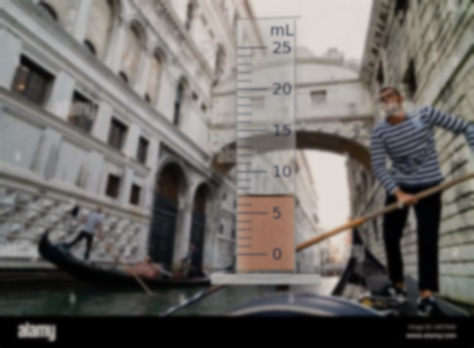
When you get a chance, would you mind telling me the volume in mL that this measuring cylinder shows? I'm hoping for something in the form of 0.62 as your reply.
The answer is 7
